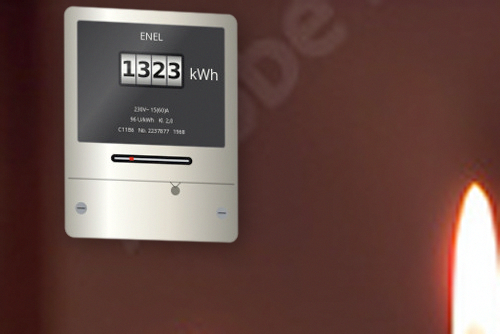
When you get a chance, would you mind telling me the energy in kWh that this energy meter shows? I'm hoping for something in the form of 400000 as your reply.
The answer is 1323
